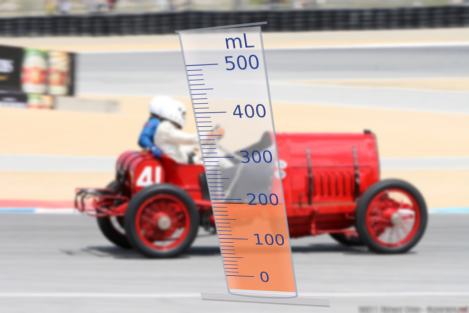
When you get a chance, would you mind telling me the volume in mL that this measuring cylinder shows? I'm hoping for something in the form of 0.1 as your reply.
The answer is 190
